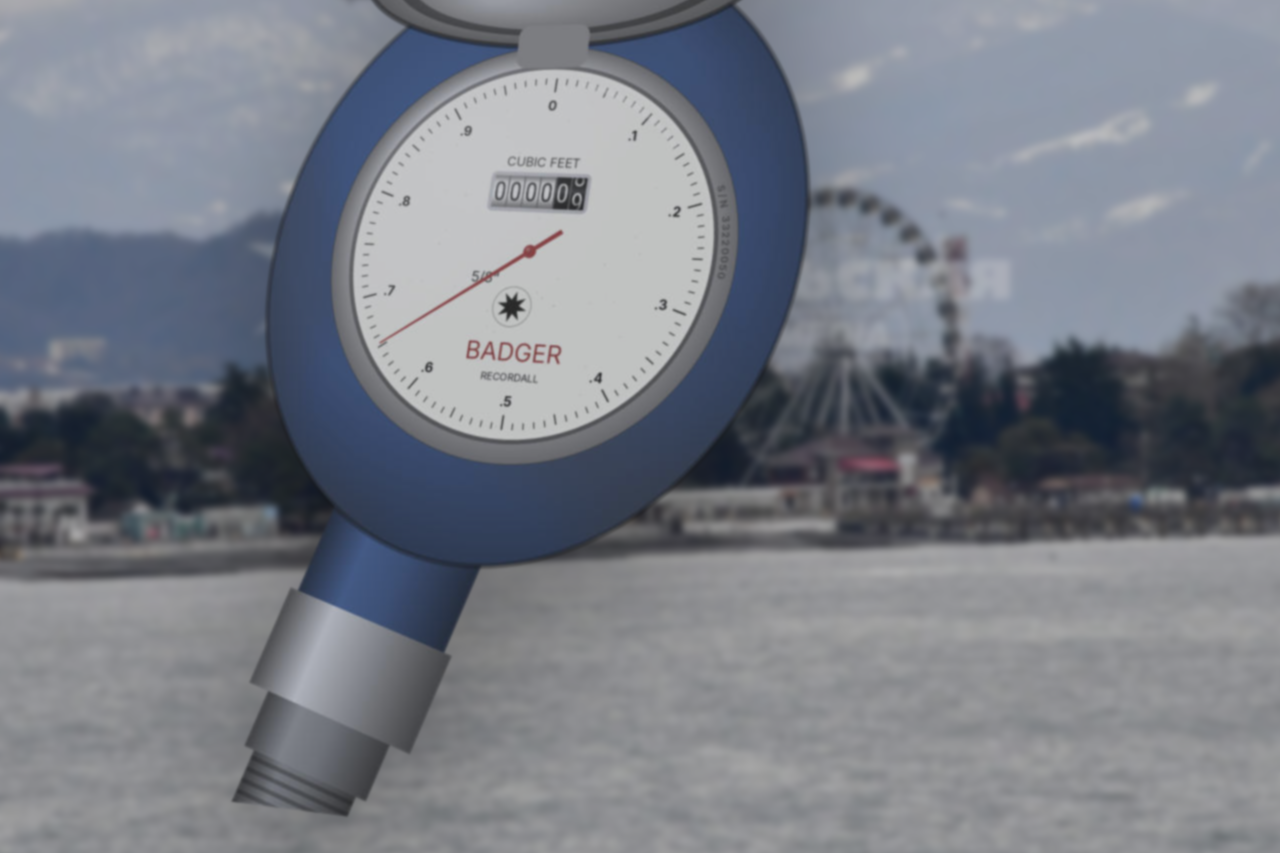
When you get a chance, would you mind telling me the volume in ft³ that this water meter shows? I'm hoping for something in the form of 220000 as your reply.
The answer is 8.65
